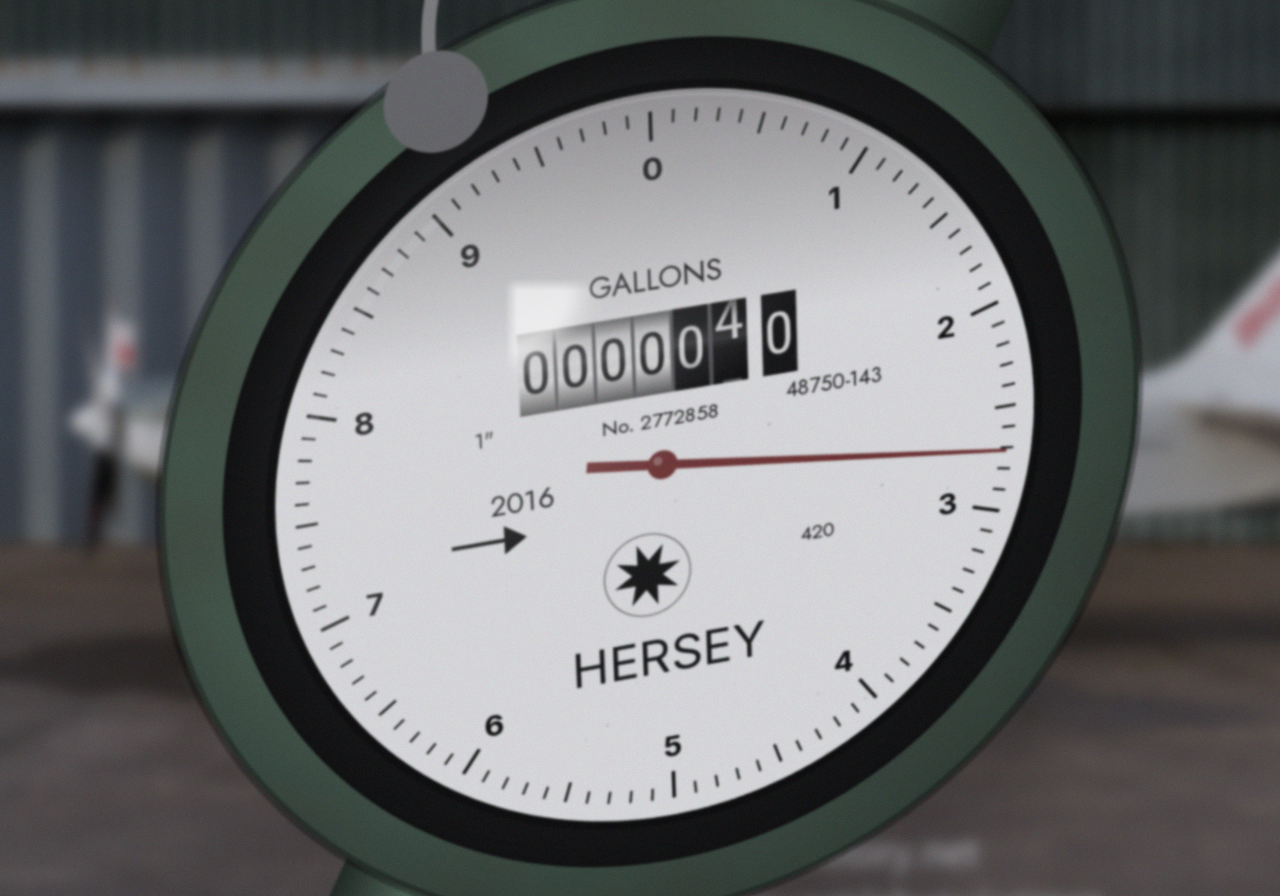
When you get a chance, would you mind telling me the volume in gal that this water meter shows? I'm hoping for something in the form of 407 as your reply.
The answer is 42.7
